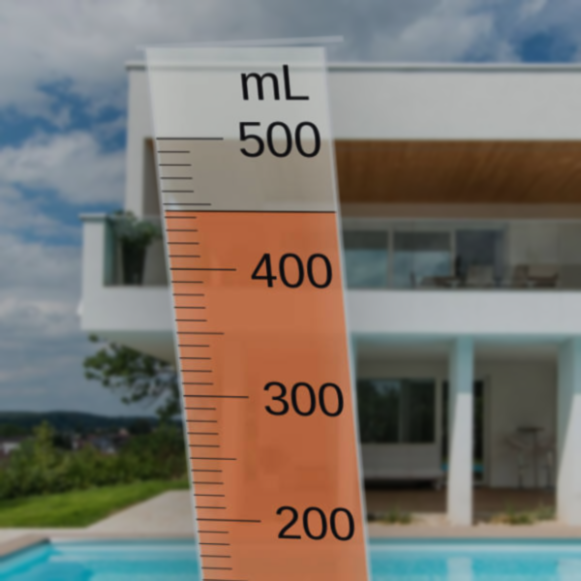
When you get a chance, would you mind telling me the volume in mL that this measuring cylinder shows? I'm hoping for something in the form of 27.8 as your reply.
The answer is 445
